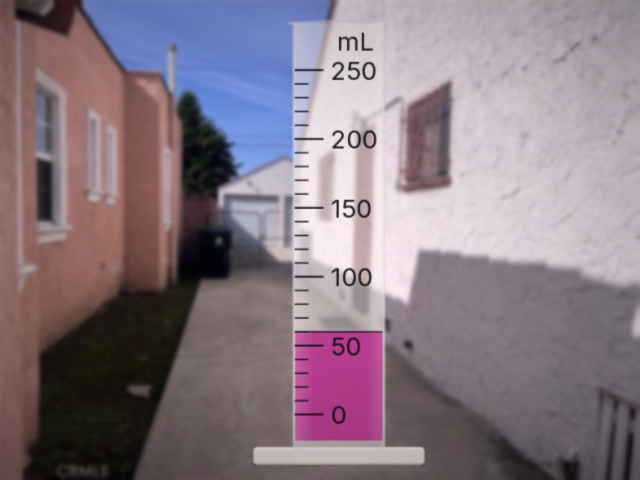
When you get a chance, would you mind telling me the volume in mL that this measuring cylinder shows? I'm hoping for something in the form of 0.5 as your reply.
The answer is 60
